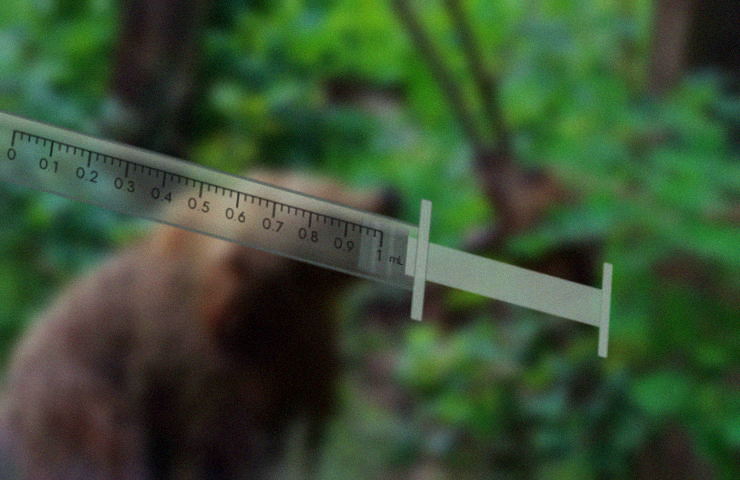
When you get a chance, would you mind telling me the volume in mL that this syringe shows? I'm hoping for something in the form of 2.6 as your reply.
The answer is 0.94
